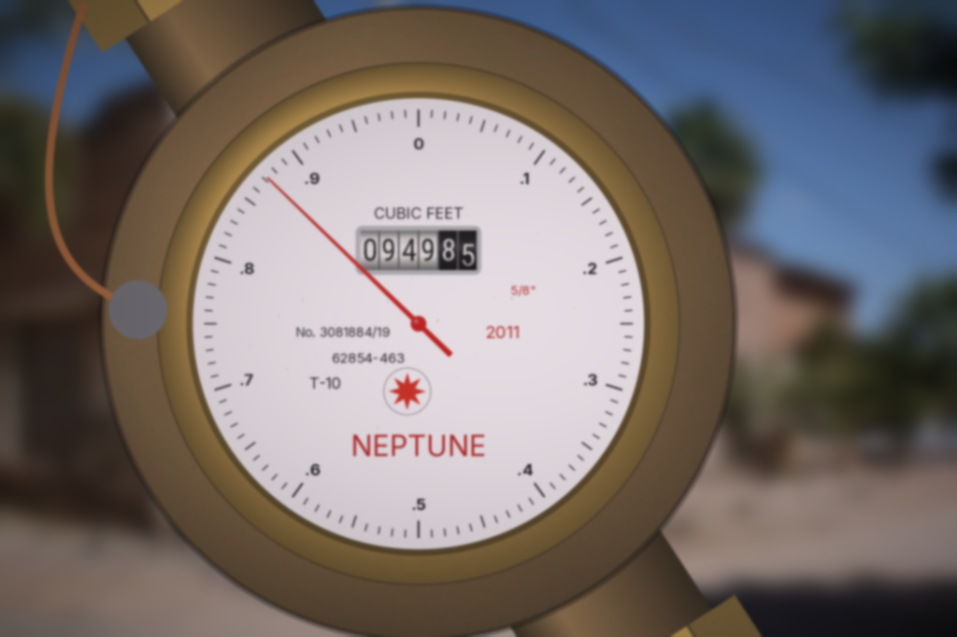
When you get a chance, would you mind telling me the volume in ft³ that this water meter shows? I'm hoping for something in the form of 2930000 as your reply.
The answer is 94984.87
